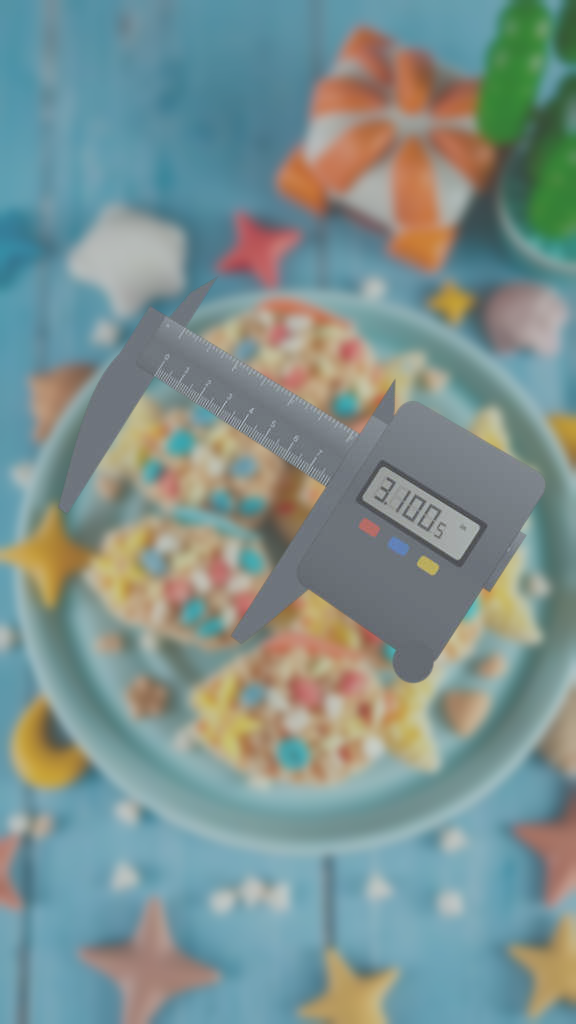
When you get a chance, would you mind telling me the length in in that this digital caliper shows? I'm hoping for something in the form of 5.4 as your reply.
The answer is 3.1005
